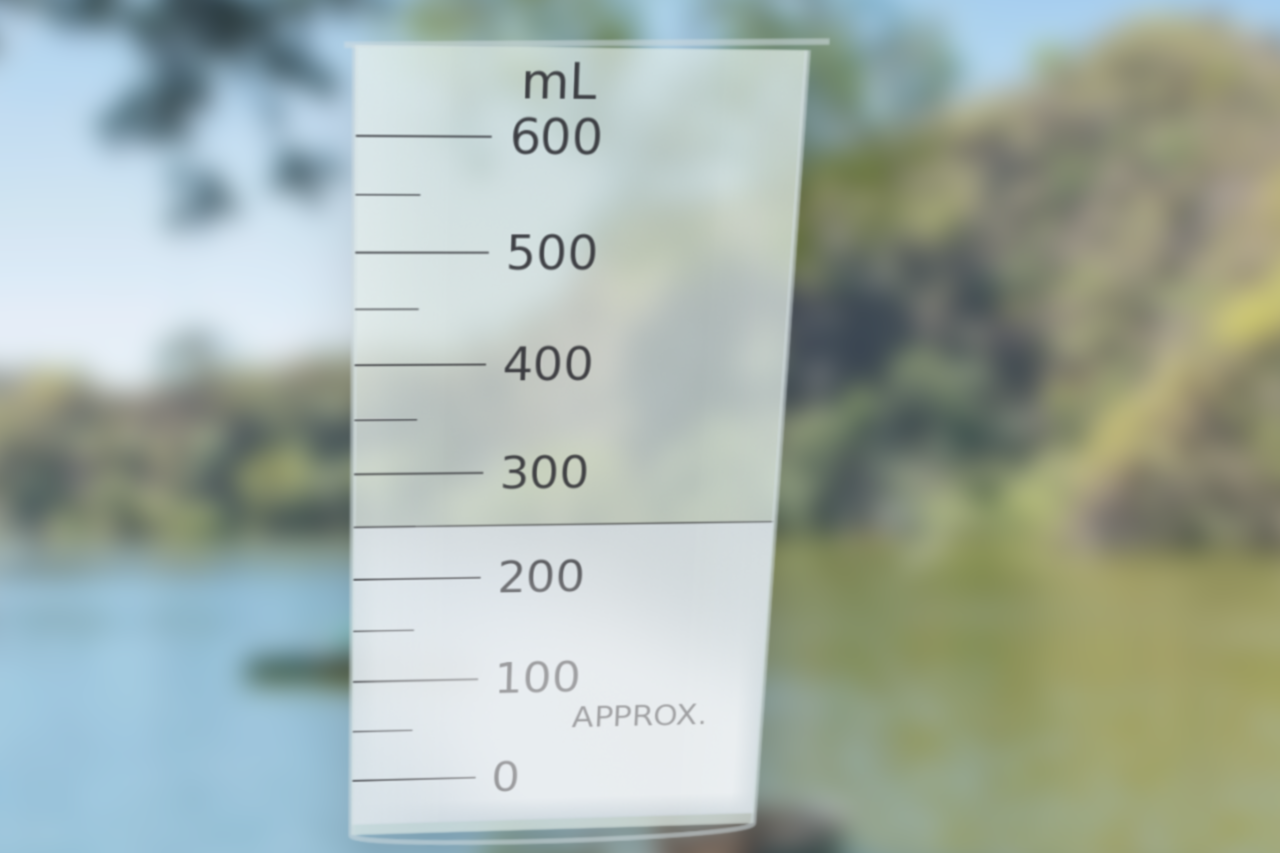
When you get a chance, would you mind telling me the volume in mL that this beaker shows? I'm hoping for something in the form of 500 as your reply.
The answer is 250
